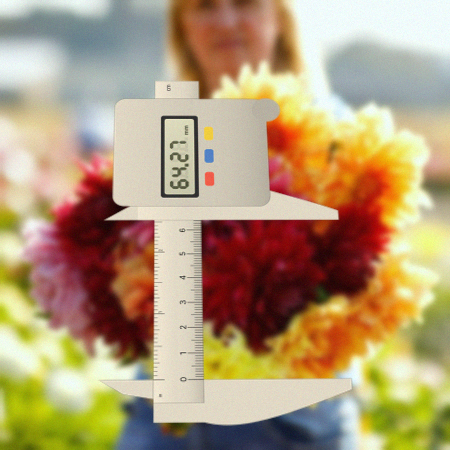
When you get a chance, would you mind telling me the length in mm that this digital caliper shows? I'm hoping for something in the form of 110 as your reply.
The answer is 64.27
